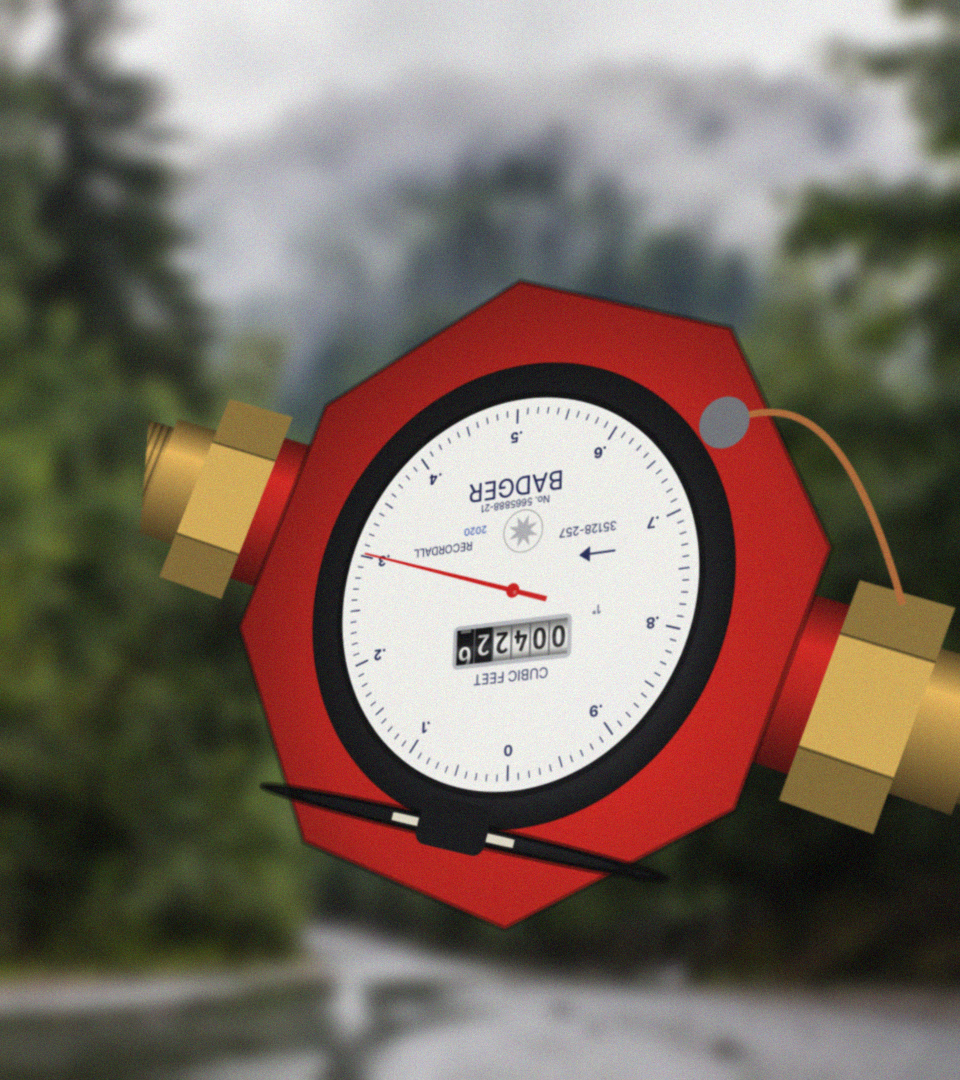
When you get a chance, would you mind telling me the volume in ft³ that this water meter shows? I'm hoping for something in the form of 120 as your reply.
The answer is 4226.30
